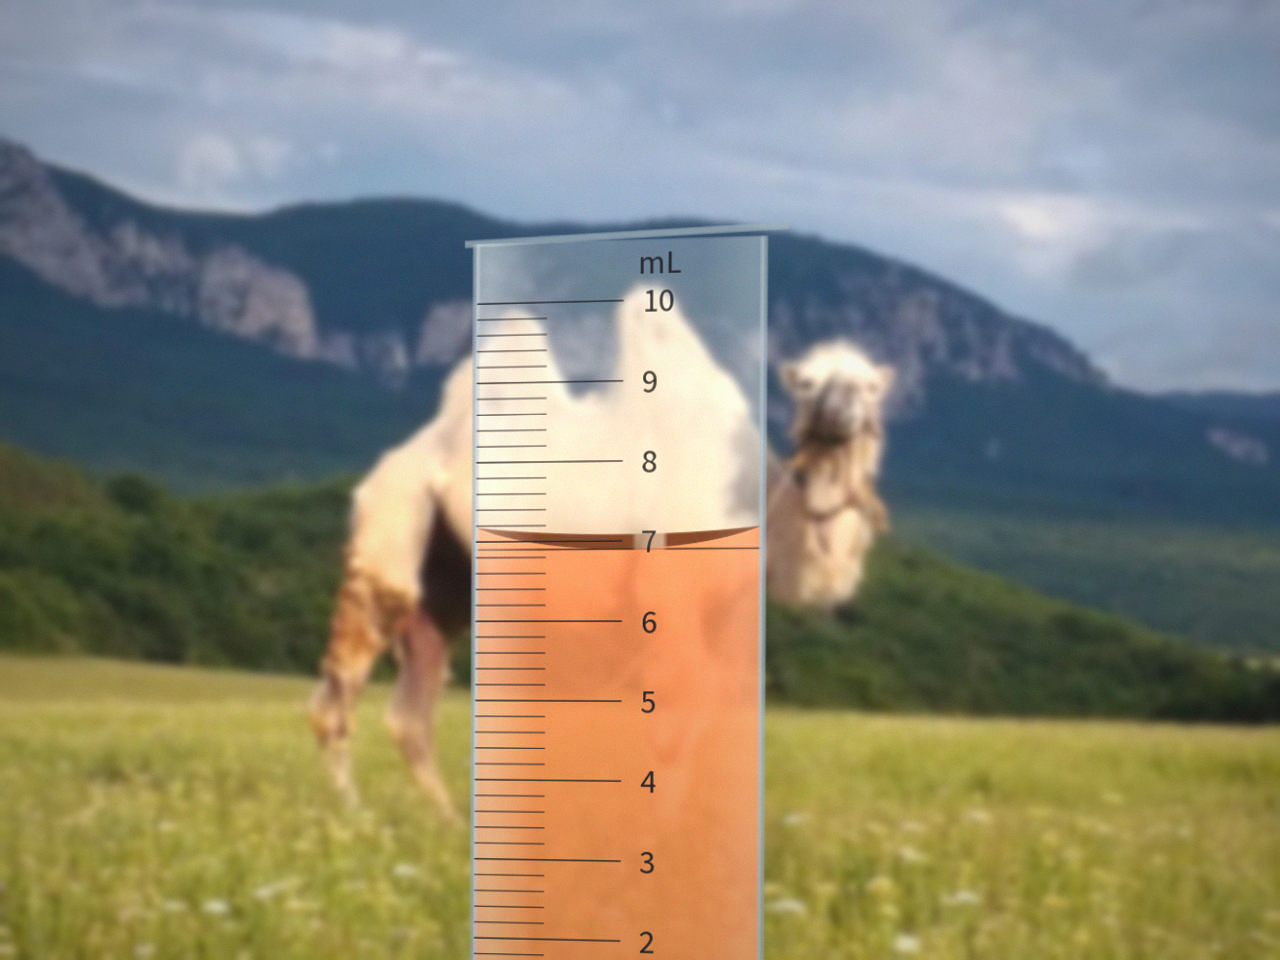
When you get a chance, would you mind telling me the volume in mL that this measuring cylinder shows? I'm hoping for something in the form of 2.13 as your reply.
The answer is 6.9
